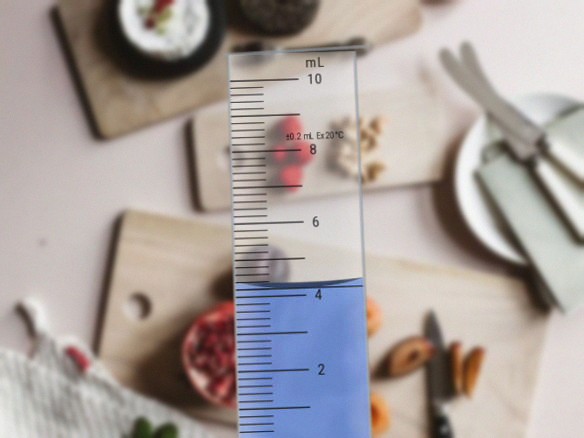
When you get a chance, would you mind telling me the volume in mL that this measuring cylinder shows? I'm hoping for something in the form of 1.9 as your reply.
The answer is 4.2
